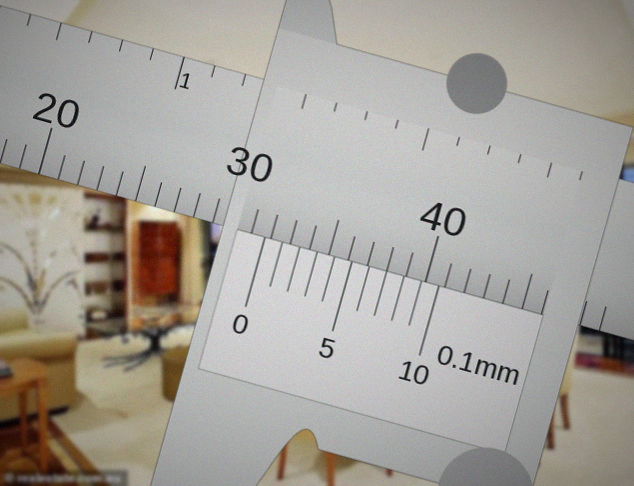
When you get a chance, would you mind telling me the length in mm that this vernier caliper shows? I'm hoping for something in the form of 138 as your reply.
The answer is 31.7
